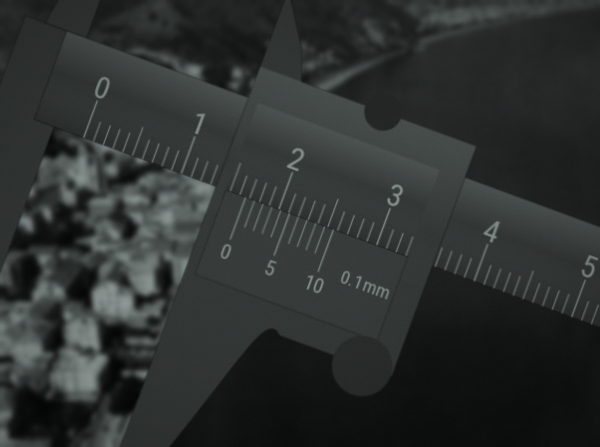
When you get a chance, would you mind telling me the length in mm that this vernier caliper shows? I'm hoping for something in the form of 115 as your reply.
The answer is 16.6
